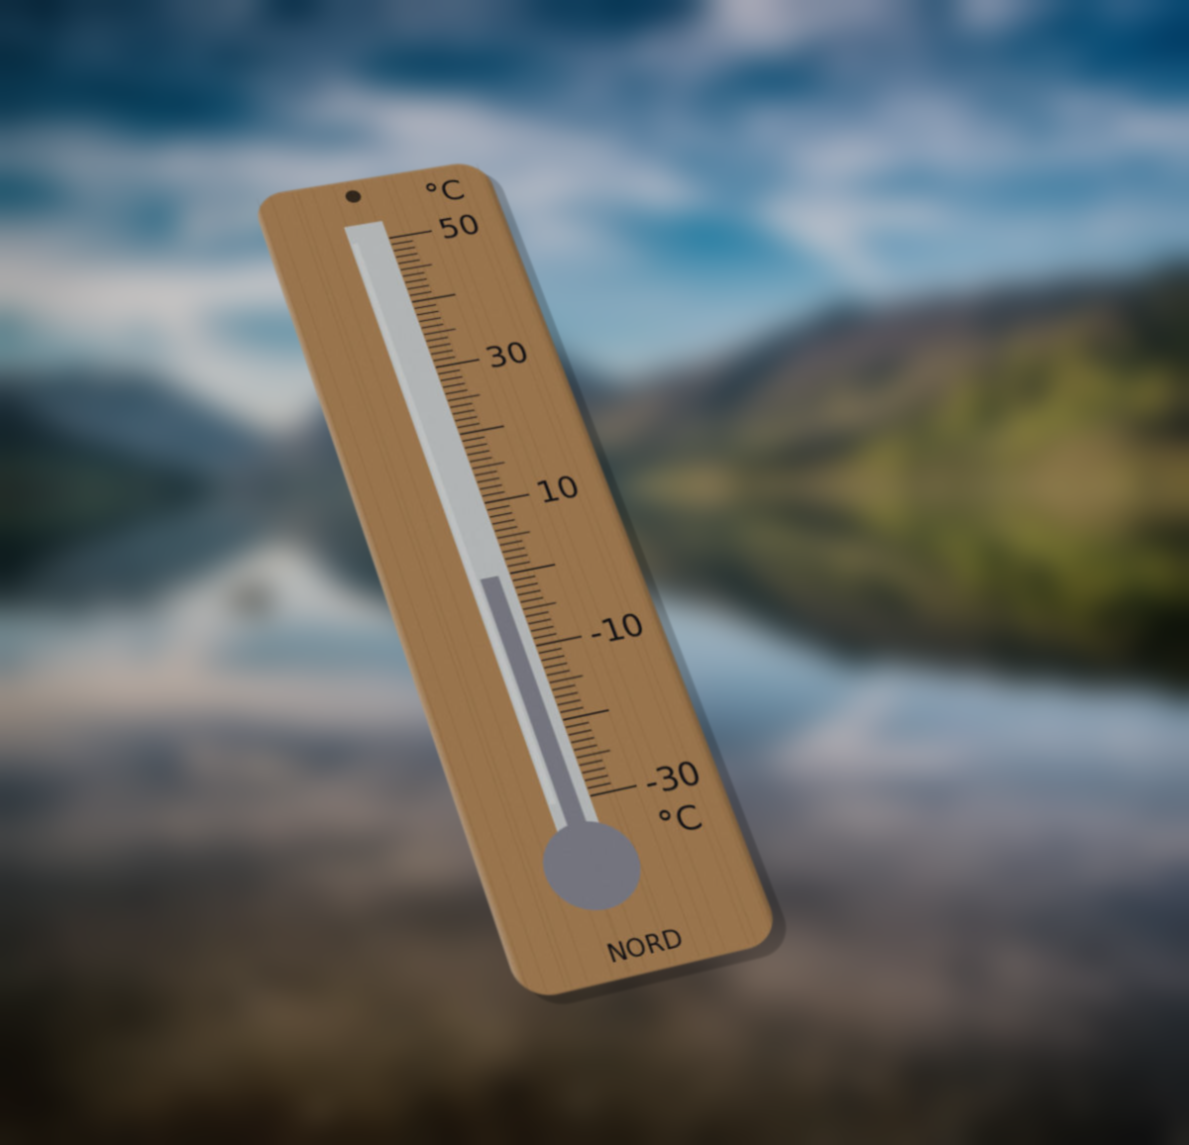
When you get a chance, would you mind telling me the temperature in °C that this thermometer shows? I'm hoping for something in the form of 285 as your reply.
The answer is 0
